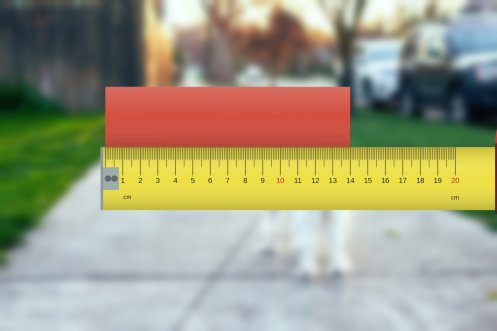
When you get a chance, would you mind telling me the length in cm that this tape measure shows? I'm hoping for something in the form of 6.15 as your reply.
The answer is 14
